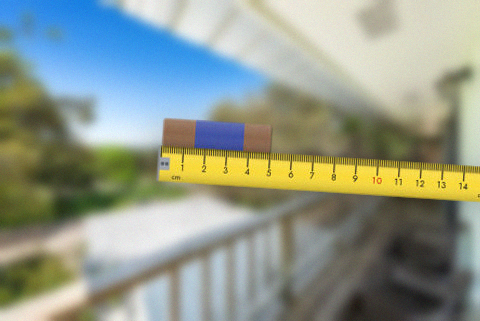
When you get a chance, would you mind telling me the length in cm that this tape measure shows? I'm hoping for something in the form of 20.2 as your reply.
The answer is 5
